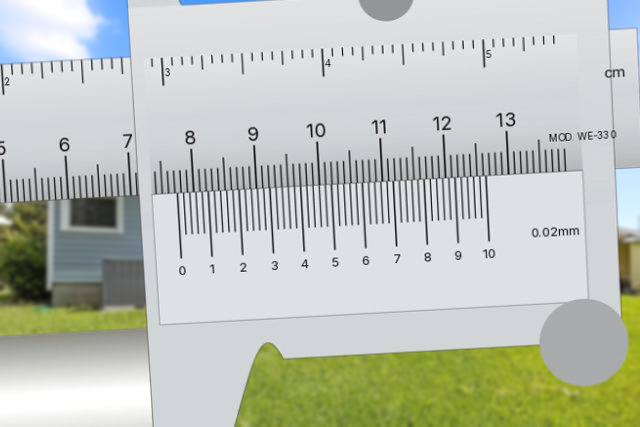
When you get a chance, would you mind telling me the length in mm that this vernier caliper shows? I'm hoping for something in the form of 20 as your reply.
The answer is 77.4
